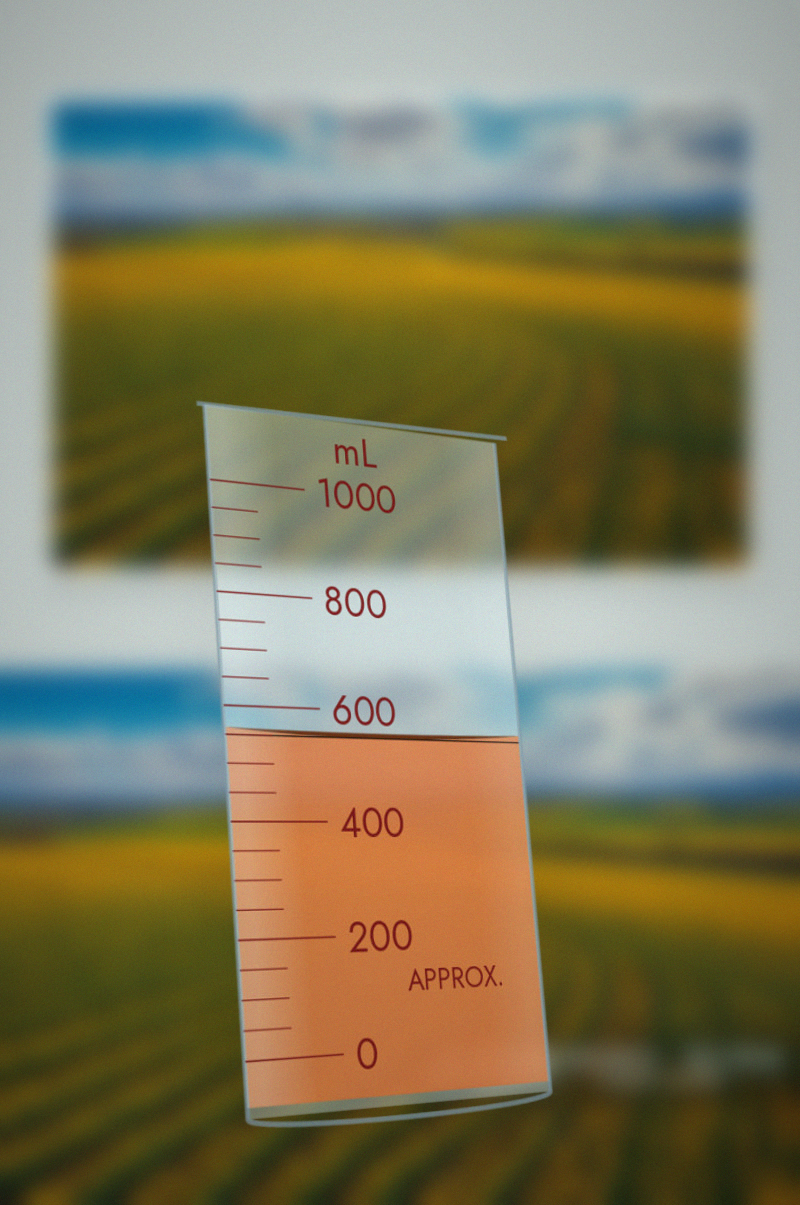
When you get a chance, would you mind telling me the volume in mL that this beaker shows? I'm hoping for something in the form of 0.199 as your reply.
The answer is 550
